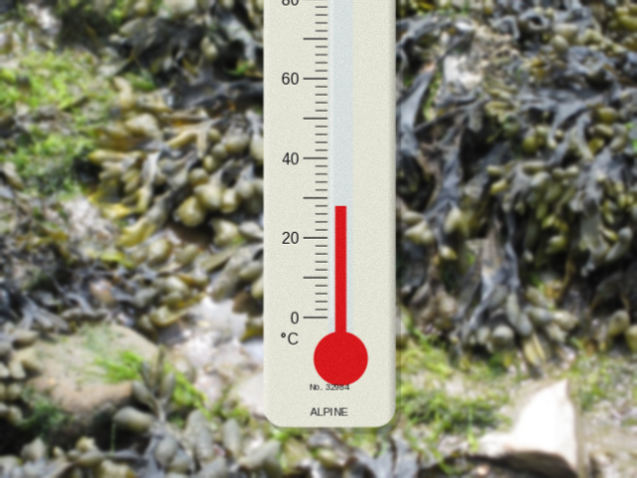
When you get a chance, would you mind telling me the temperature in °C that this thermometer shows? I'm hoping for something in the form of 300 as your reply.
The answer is 28
